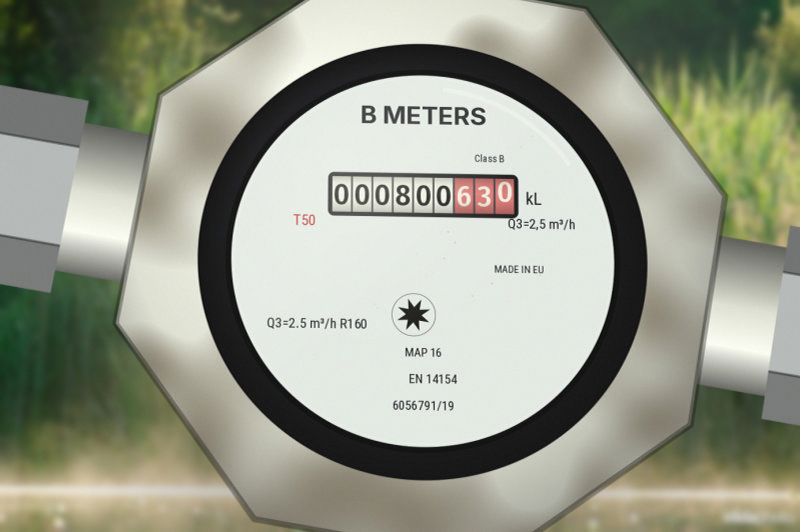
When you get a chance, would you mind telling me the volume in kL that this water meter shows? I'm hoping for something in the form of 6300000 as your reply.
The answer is 800.630
